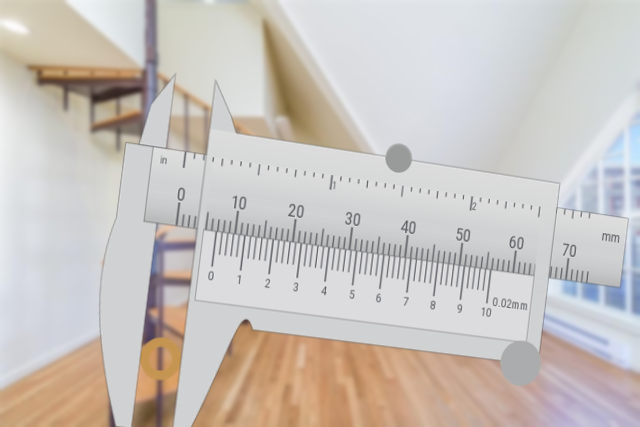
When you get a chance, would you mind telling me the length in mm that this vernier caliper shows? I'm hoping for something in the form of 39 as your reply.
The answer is 6.8
